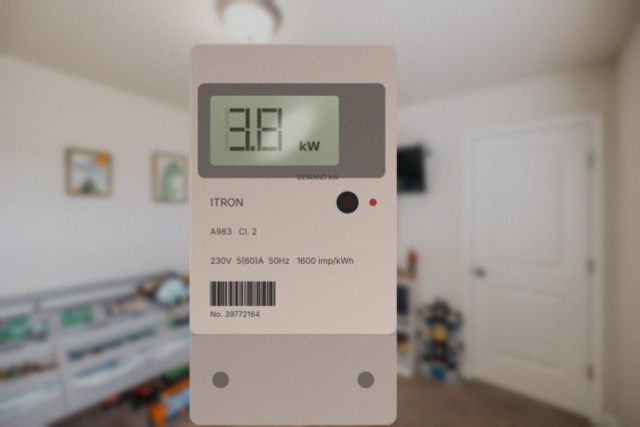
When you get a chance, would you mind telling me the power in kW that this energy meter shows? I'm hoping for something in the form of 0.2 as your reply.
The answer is 3.8
